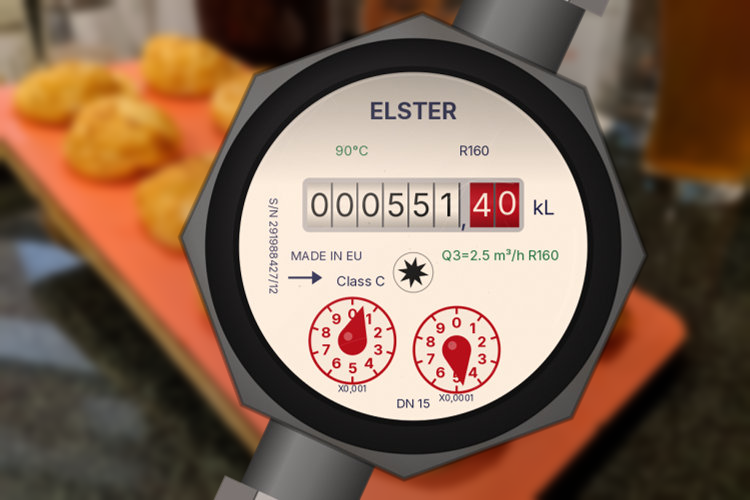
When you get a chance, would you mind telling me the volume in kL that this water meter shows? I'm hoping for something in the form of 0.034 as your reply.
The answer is 551.4004
